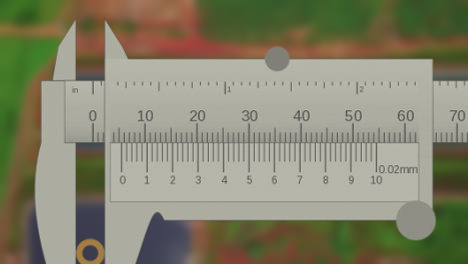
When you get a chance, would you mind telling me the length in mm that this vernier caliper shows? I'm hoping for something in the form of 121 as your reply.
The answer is 5.5
